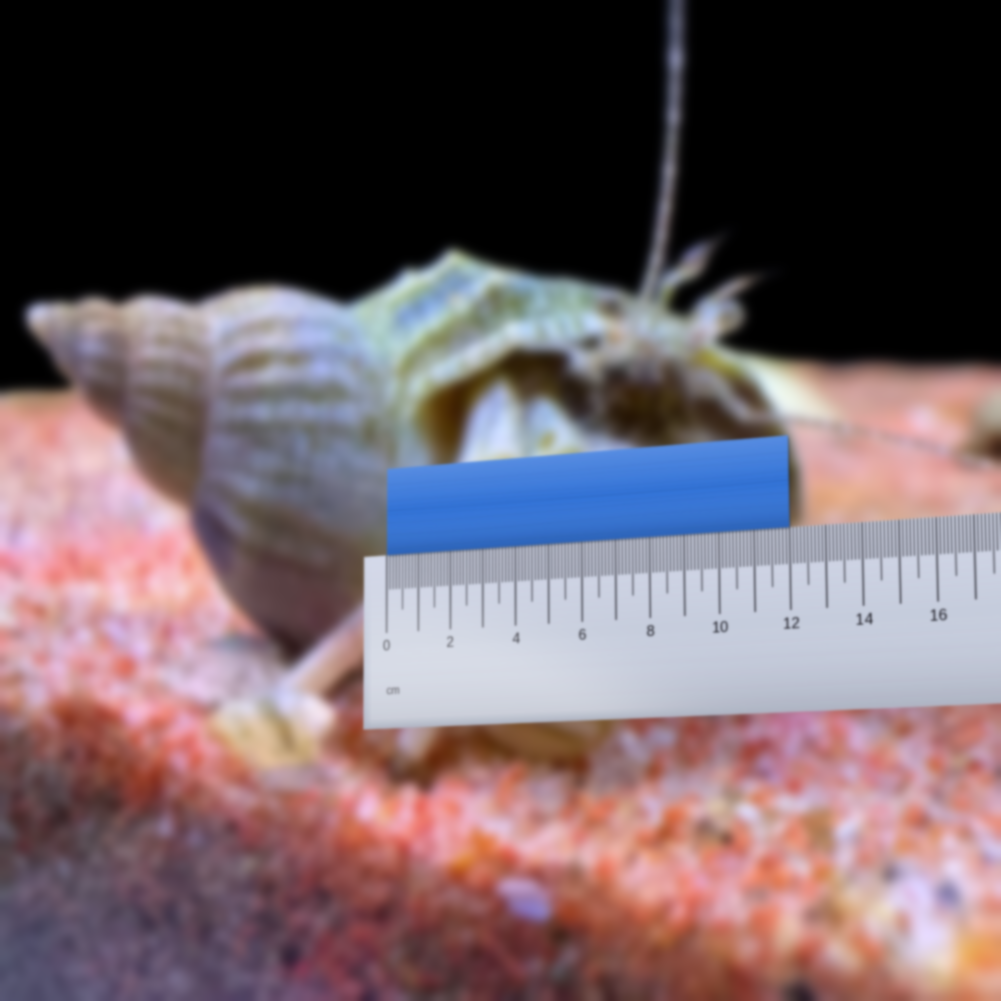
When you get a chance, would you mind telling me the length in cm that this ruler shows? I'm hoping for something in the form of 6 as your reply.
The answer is 12
